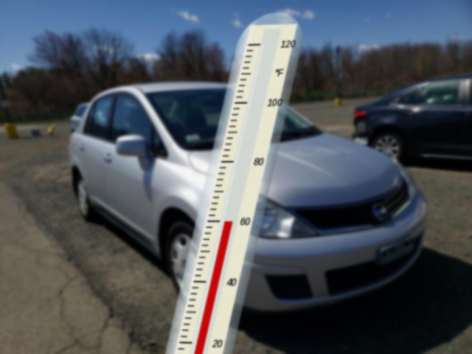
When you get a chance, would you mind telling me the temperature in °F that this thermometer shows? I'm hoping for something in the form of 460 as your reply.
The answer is 60
